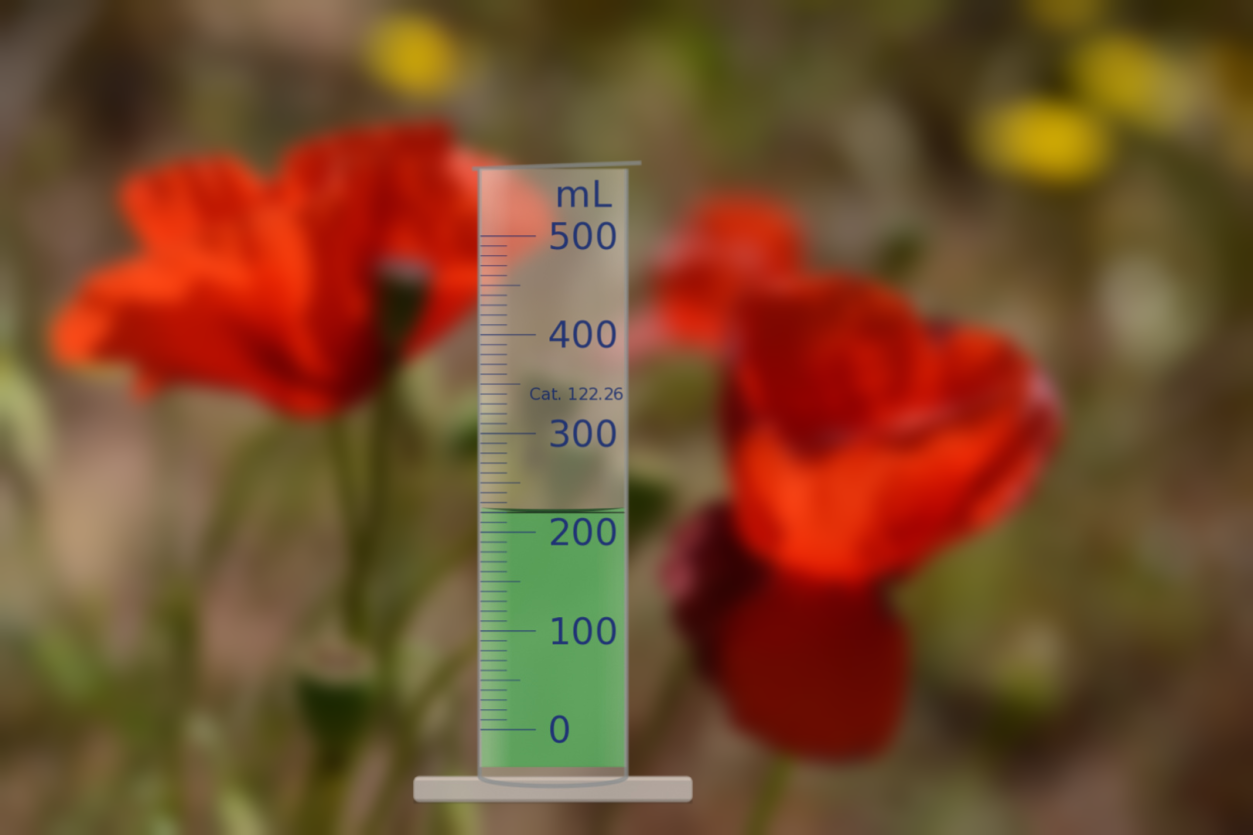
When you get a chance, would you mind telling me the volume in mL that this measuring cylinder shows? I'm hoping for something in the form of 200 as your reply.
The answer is 220
